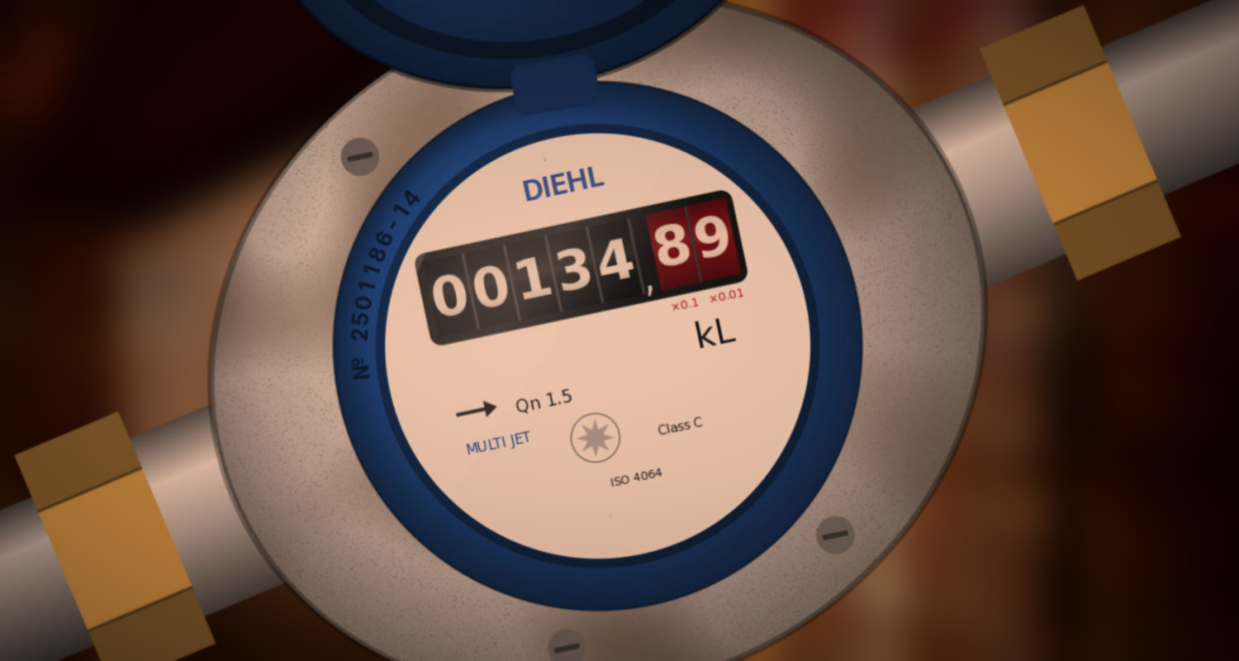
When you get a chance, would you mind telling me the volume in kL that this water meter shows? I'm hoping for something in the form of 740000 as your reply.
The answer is 134.89
